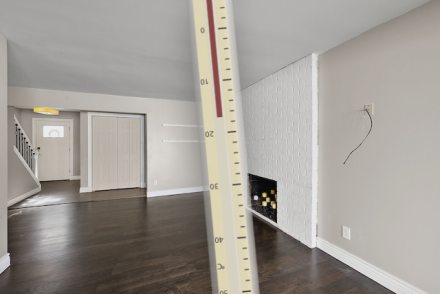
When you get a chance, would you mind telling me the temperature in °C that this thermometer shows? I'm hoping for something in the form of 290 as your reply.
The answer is 17
